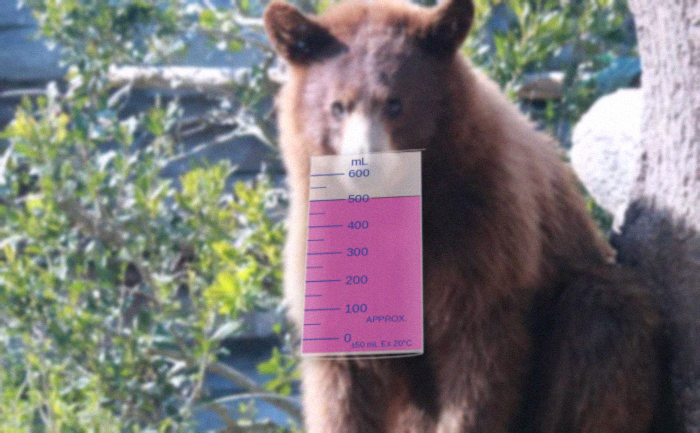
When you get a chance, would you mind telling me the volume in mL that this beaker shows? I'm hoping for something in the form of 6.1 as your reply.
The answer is 500
